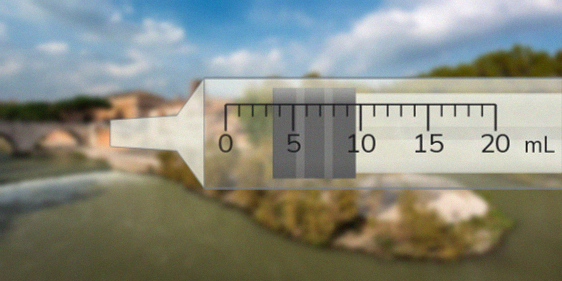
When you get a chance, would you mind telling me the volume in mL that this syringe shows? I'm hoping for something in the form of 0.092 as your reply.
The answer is 3.5
